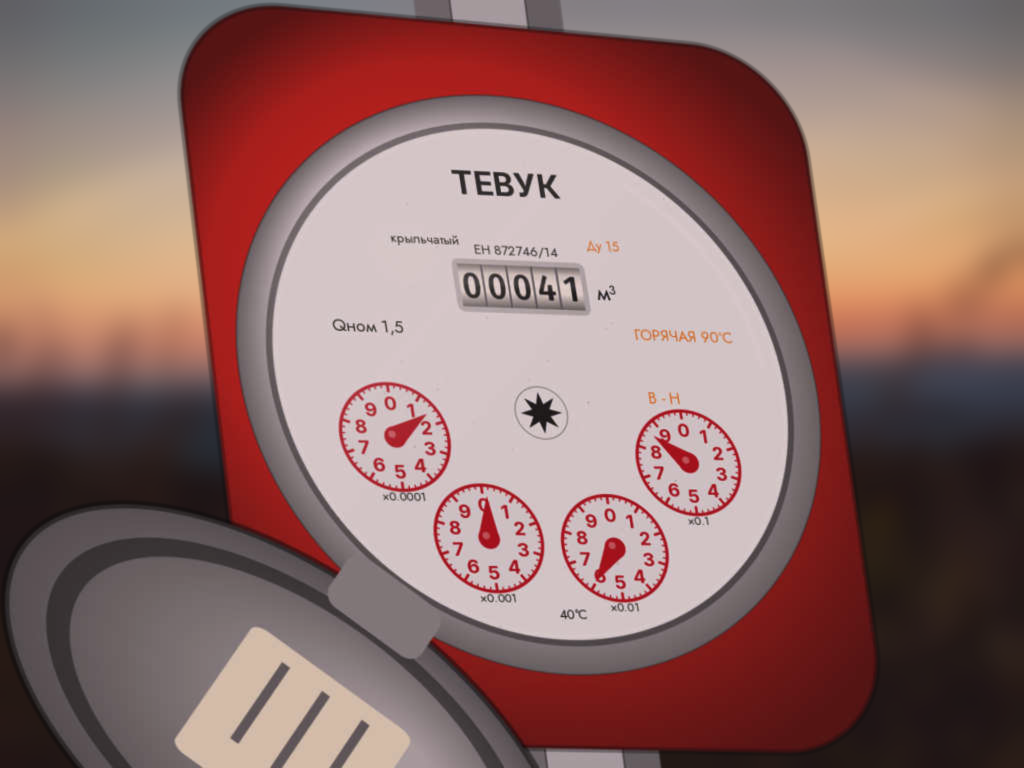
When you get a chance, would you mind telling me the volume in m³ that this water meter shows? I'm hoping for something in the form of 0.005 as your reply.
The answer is 41.8601
